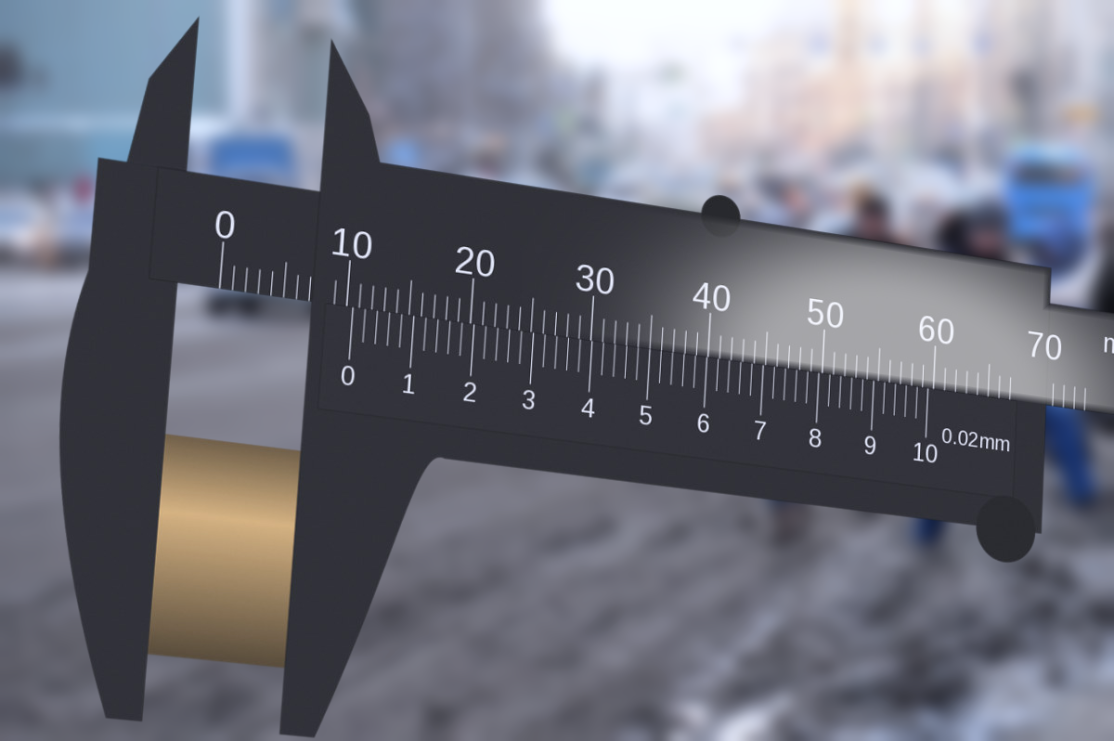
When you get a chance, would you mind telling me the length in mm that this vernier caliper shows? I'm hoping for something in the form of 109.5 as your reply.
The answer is 10.5
